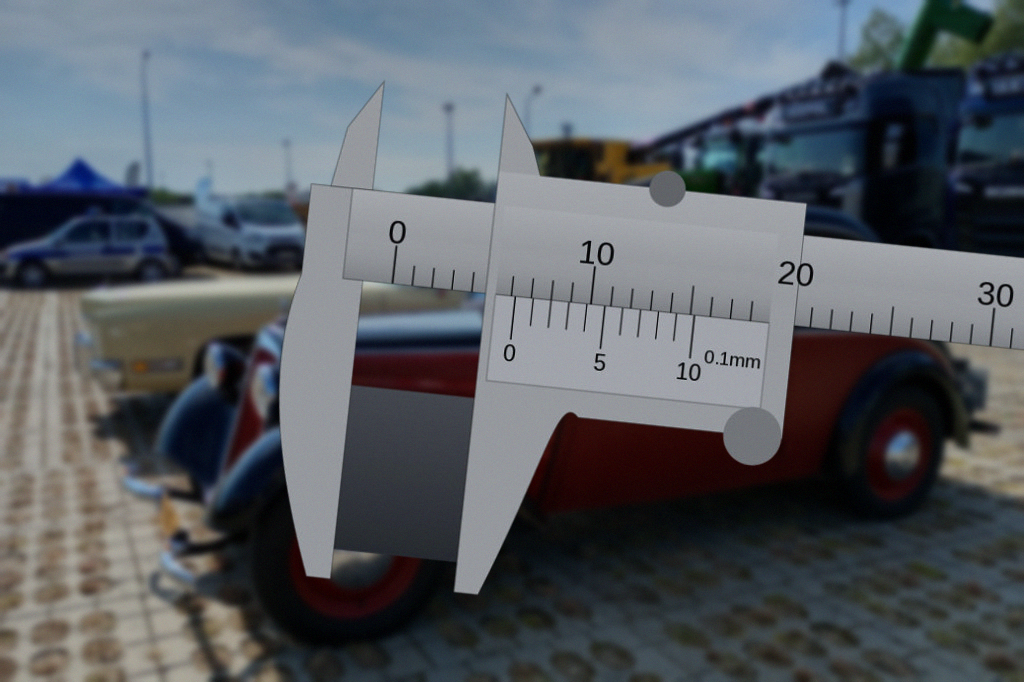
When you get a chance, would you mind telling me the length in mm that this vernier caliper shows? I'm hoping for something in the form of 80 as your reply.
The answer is 6.2
